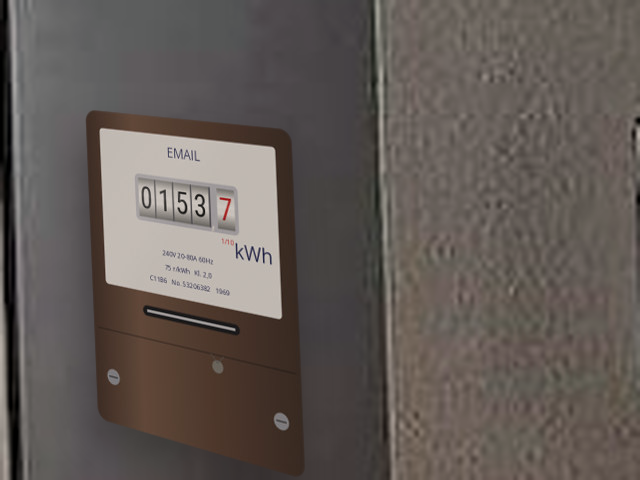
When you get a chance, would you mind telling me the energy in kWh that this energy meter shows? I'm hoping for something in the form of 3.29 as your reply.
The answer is 153.7
